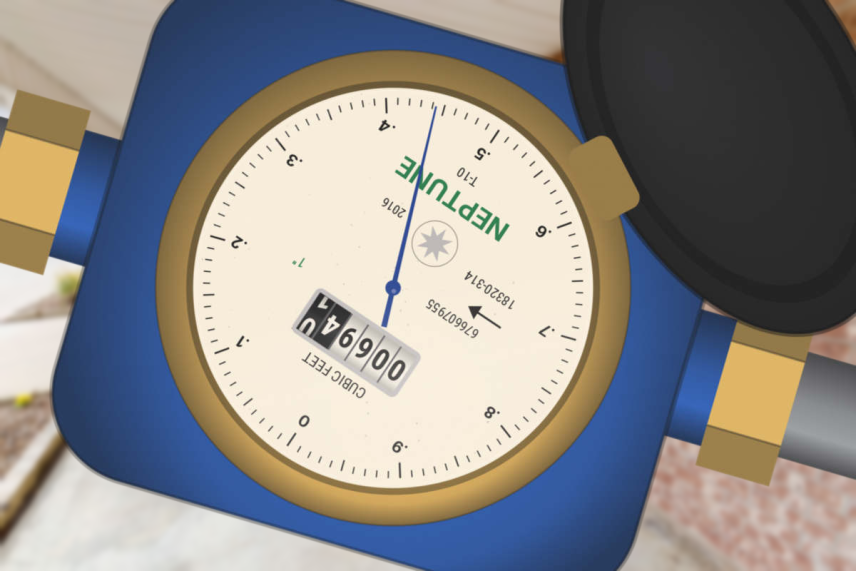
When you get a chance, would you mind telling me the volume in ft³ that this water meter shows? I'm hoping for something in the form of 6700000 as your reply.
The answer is 6940.44
